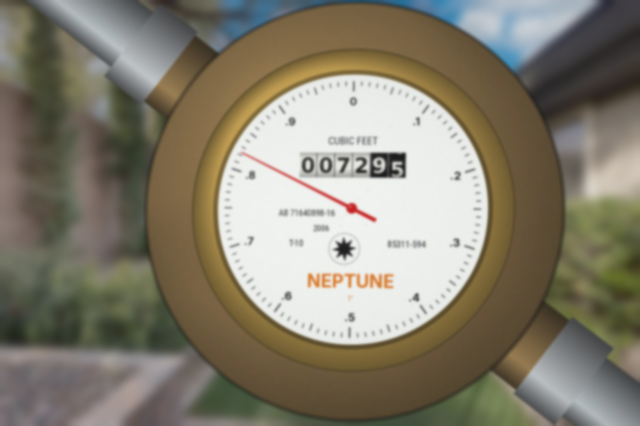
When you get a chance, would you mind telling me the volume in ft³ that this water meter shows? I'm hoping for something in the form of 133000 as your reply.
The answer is 7294.82
